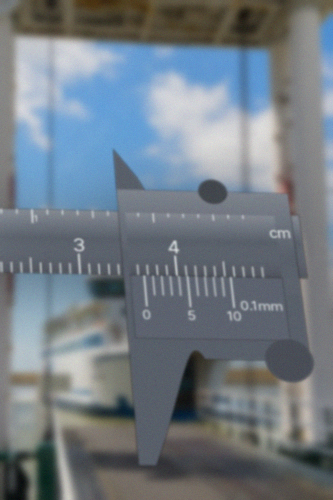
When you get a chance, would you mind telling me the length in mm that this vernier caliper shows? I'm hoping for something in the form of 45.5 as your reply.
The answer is 36.6
